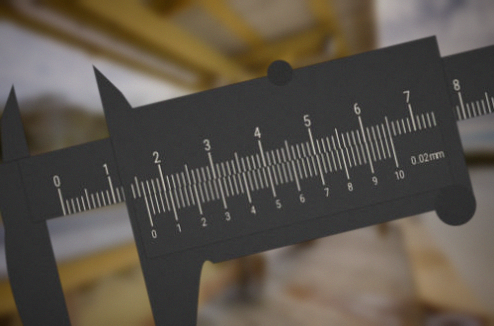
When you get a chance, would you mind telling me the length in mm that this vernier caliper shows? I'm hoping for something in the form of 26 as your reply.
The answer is 16.0
